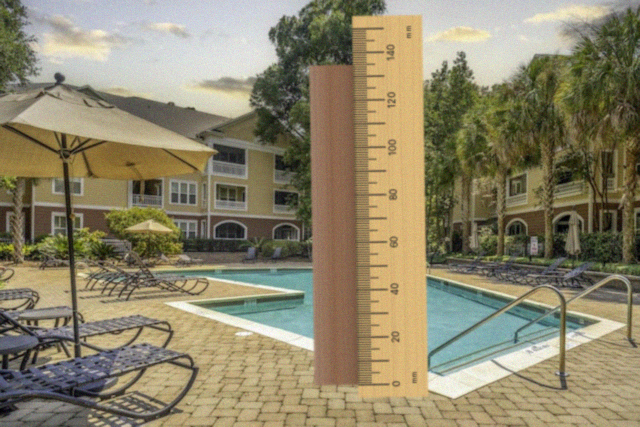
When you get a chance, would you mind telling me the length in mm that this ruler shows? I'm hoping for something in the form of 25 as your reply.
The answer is 135
